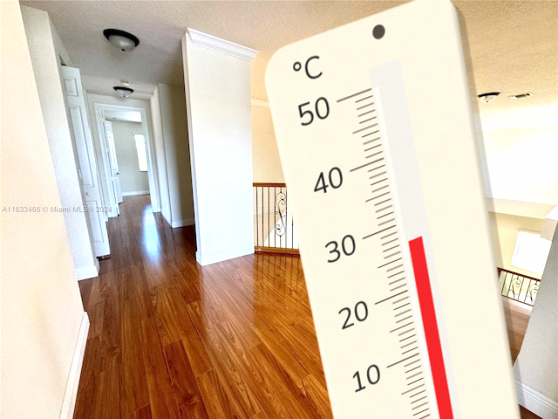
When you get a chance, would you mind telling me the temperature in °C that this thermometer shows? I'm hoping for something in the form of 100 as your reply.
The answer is 27
